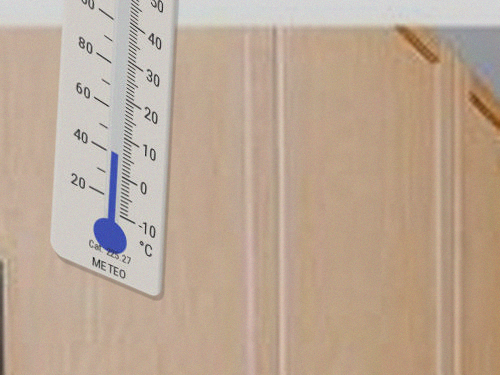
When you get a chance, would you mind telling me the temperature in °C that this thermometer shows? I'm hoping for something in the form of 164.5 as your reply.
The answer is 5
